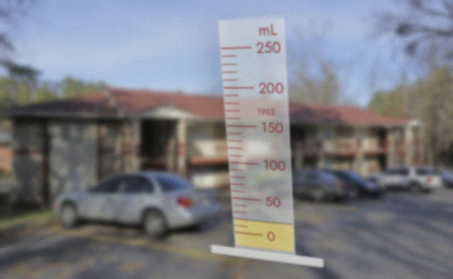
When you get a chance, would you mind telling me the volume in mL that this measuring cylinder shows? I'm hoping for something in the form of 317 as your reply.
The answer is 20
